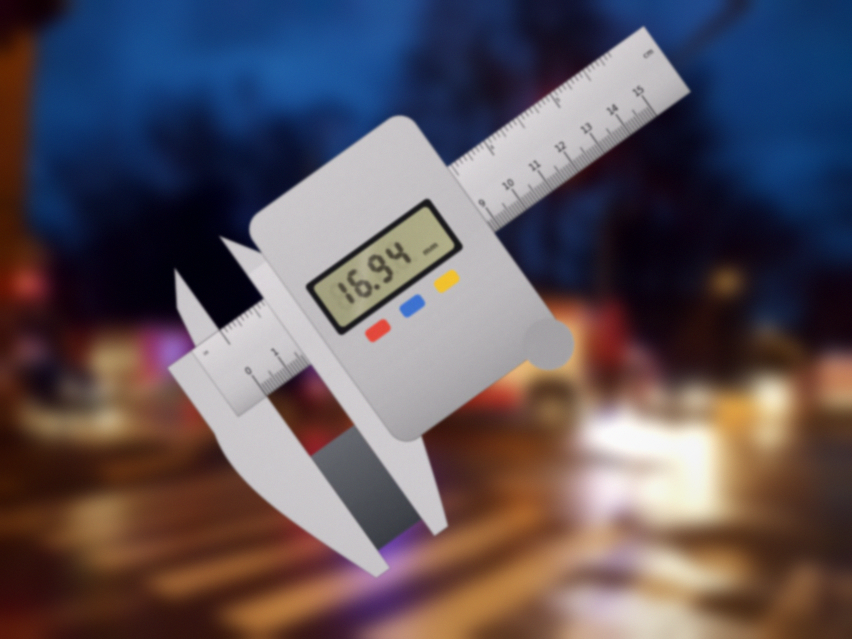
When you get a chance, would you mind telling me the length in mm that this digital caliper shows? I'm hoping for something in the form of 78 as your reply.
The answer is 16.94
